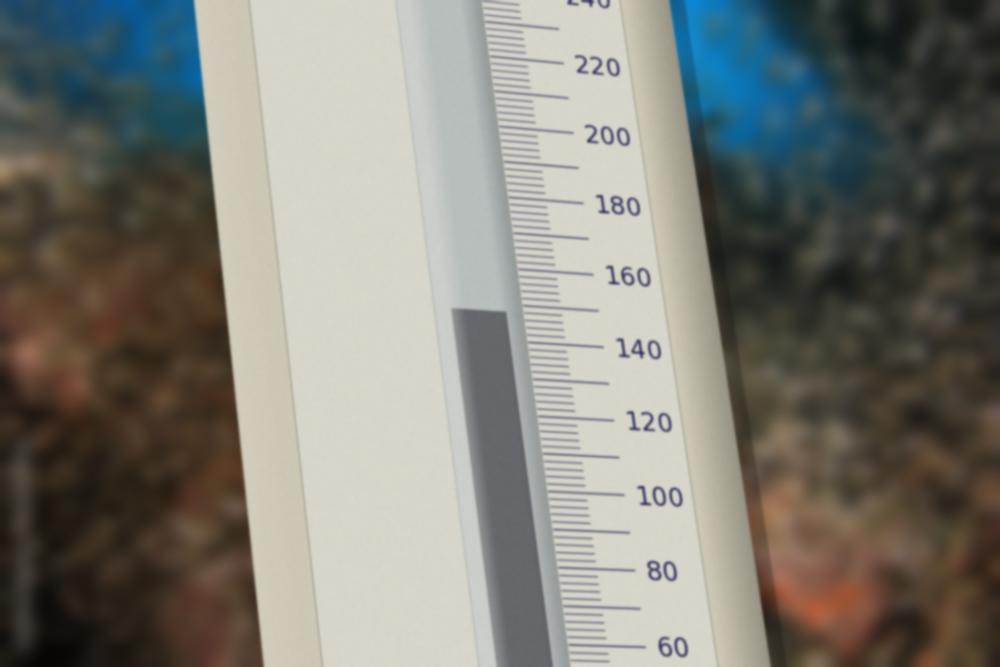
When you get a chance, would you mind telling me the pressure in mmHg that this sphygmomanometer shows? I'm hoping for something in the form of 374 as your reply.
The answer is 148
